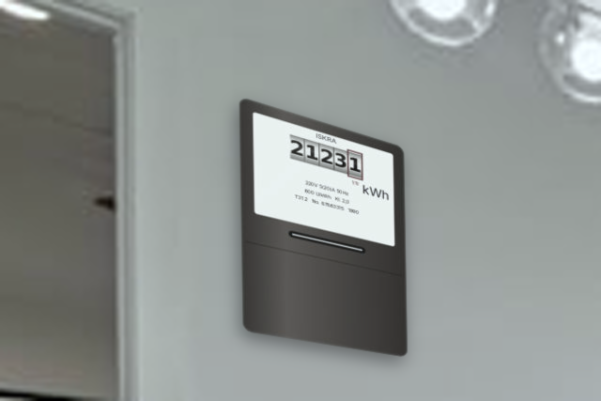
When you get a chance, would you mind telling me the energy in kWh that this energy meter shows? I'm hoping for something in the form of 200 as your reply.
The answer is 2123.1
